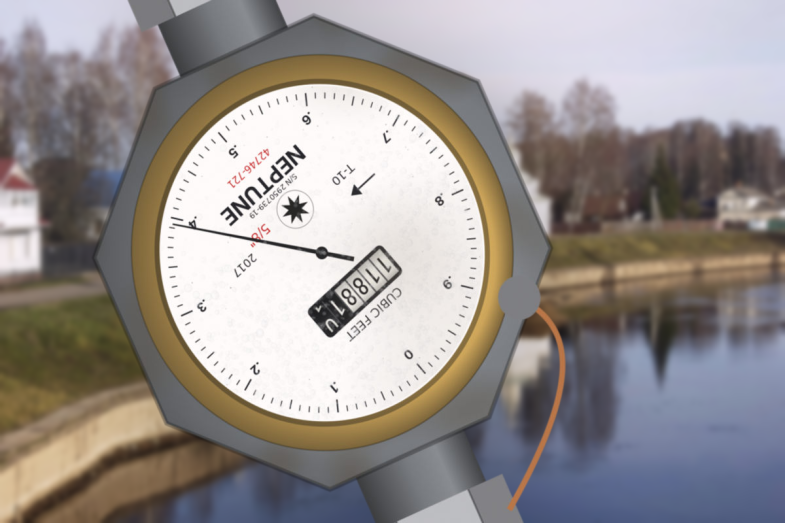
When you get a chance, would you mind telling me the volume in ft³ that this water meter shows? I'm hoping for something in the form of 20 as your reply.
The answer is 118810.39
